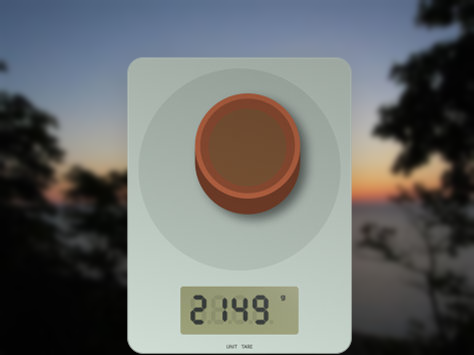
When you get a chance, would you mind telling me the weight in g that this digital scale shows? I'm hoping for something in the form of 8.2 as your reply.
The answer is 2149
